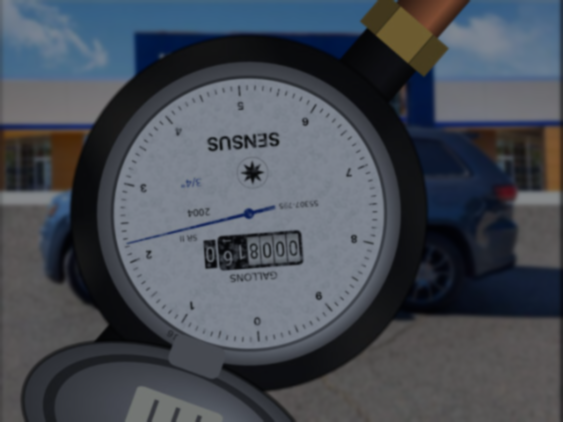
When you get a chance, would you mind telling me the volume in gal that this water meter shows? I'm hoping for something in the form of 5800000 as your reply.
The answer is 8162.2
